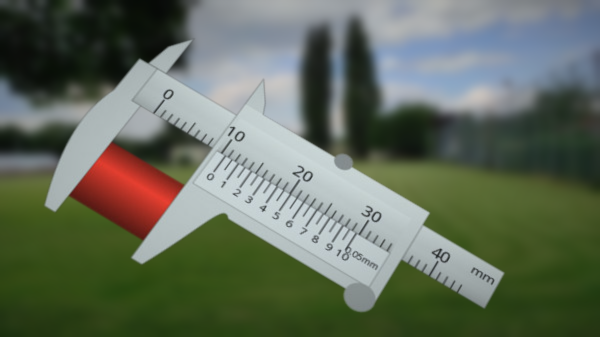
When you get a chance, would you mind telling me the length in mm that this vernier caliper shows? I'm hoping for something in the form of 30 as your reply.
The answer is 10.6
